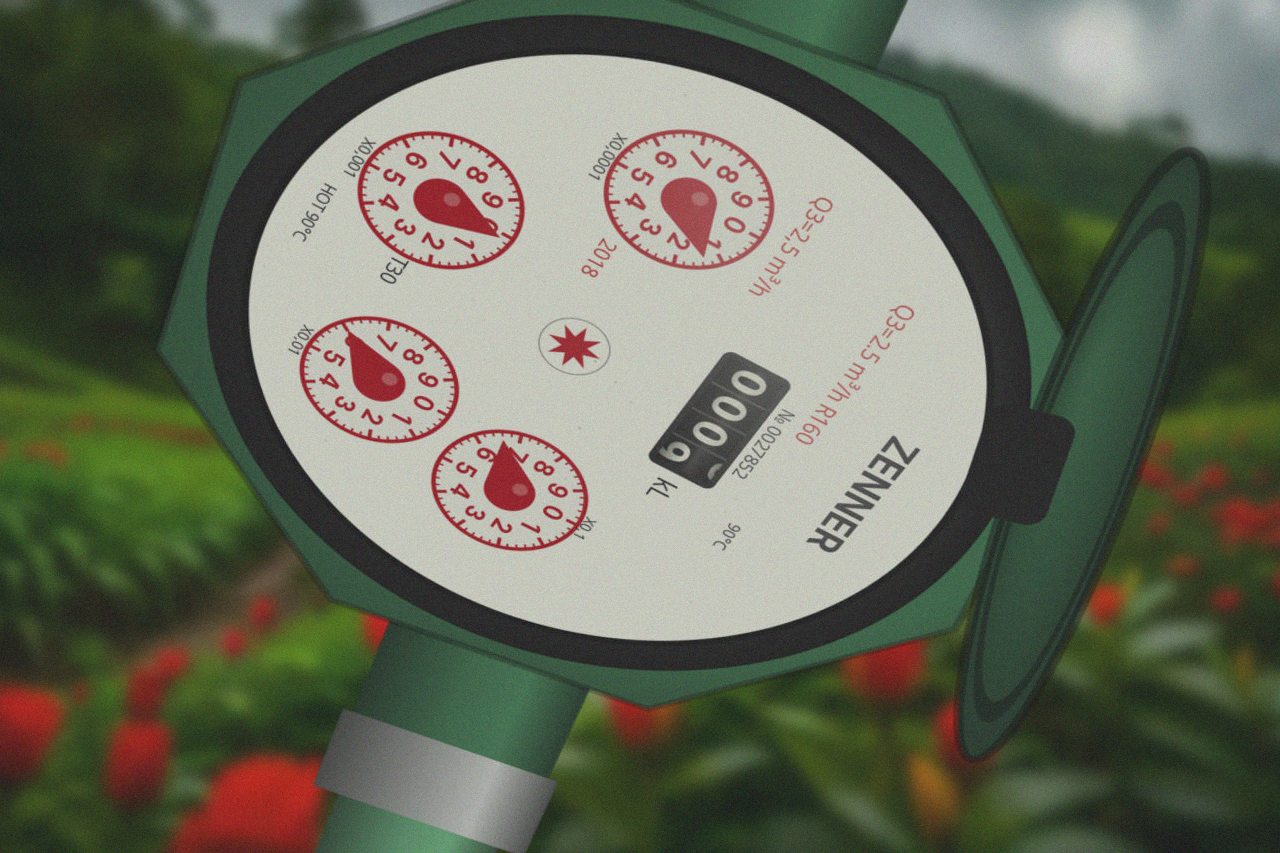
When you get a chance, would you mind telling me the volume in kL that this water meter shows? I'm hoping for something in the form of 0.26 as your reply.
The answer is 8.6601
